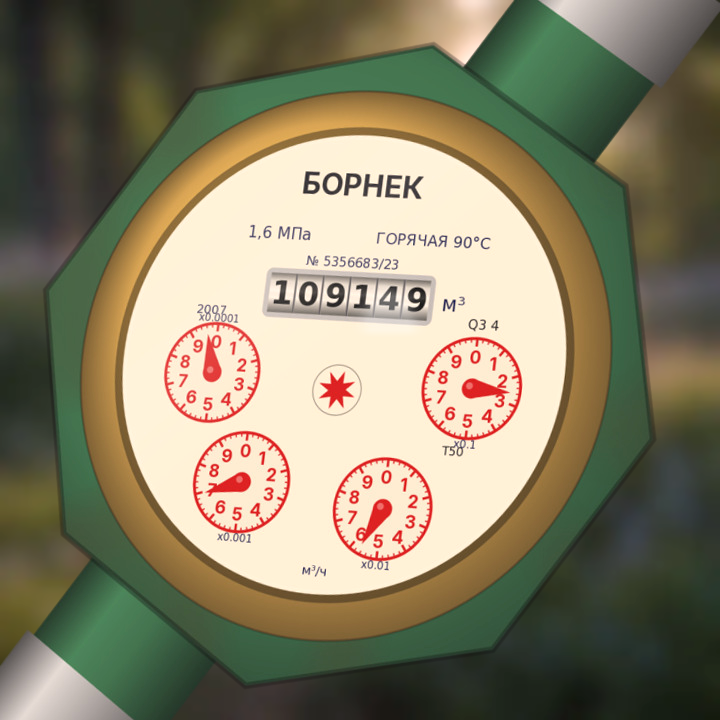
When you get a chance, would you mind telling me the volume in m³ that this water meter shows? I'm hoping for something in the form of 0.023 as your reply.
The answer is 109149.2569
